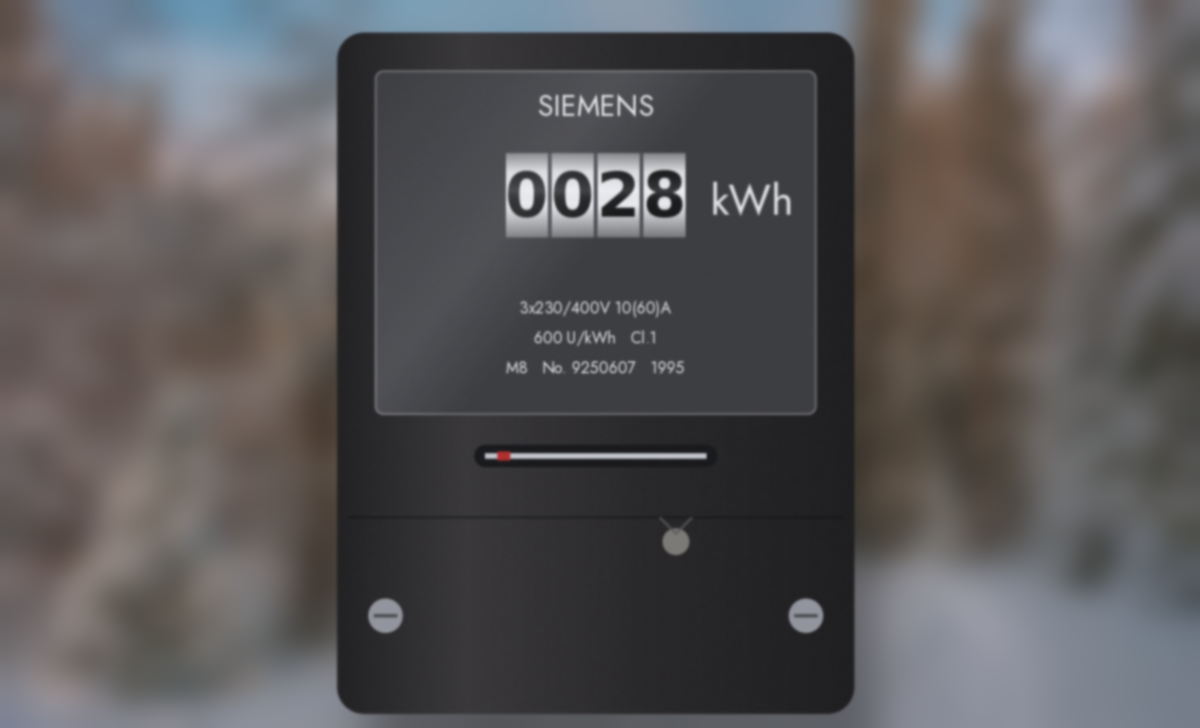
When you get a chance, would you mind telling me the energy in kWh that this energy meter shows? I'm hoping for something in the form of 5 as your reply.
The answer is 28
